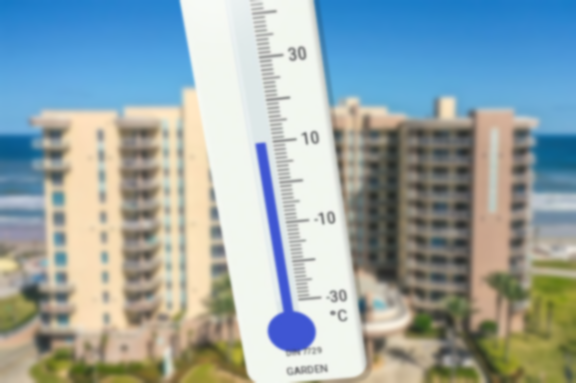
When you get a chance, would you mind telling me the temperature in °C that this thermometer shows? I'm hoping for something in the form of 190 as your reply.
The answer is 10
